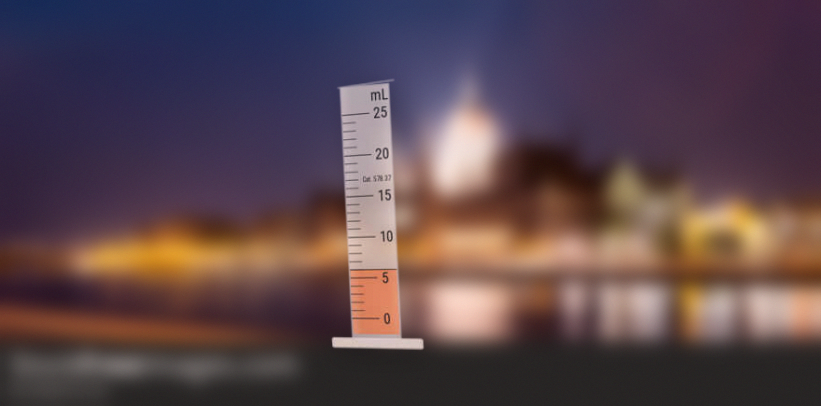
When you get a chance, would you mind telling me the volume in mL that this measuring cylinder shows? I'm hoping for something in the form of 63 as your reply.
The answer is 6
